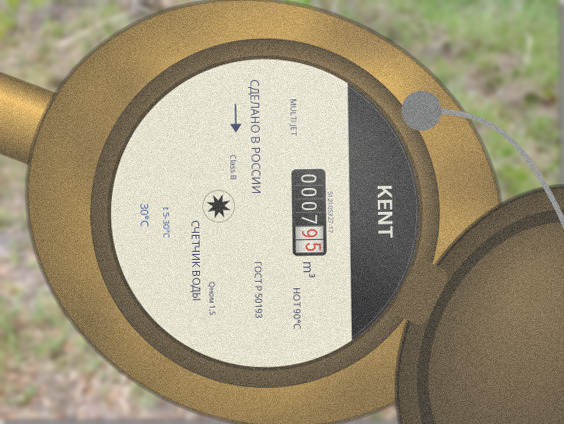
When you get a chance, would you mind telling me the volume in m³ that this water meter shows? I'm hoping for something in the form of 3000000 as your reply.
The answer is 7.95
